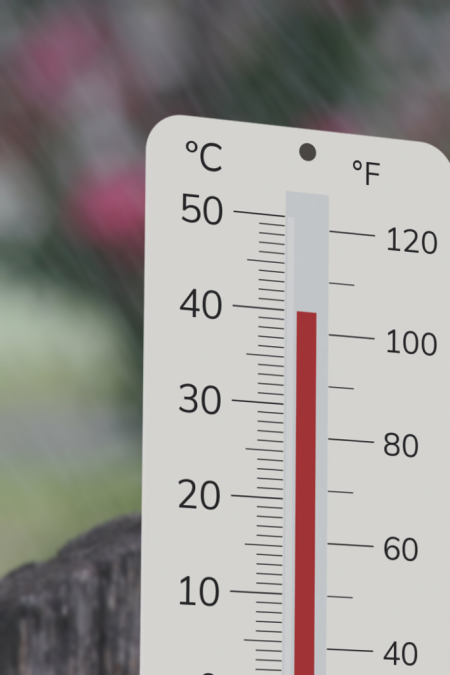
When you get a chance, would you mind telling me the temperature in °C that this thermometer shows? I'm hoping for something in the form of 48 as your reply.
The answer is 40
